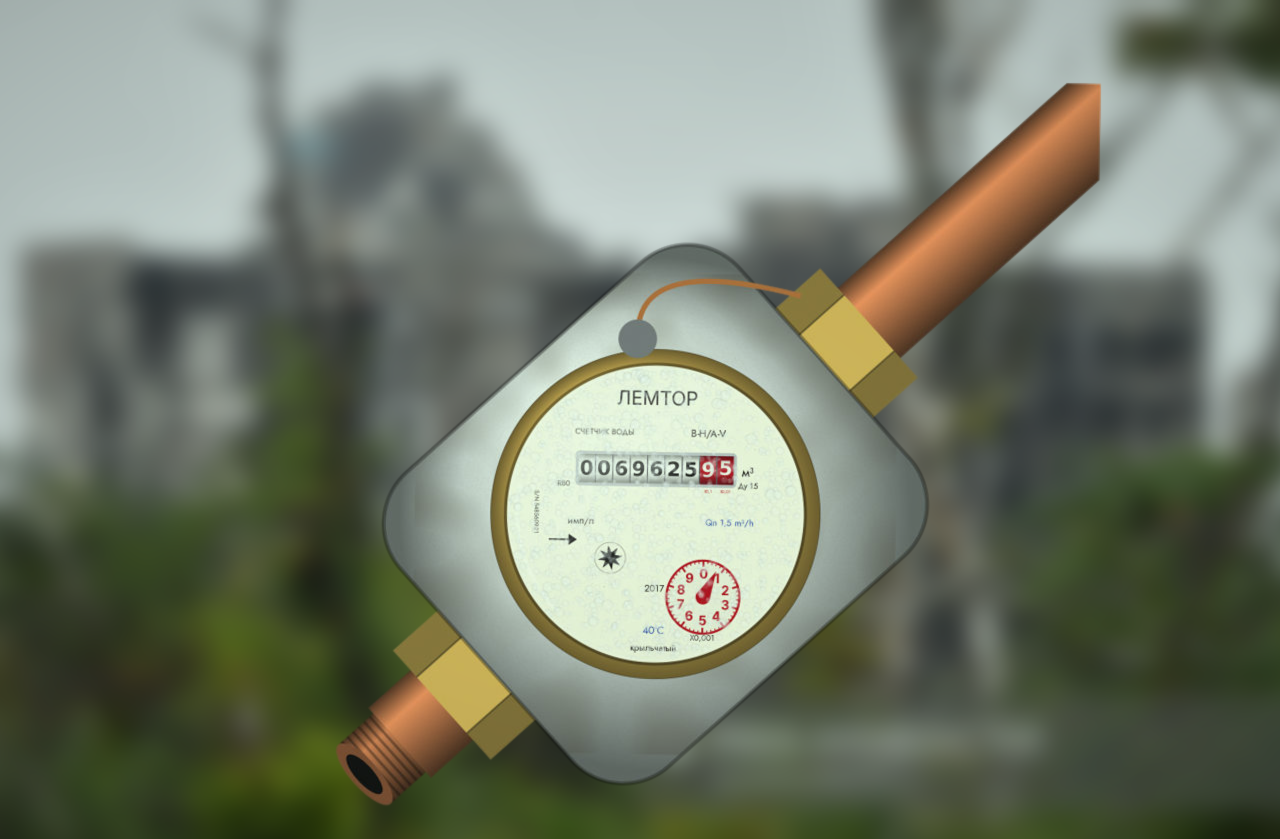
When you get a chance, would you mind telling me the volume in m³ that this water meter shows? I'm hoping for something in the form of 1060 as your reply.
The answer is 69625.950
